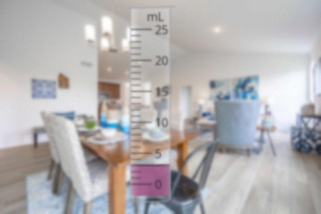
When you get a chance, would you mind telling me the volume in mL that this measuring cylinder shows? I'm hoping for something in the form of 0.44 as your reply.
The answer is 3
